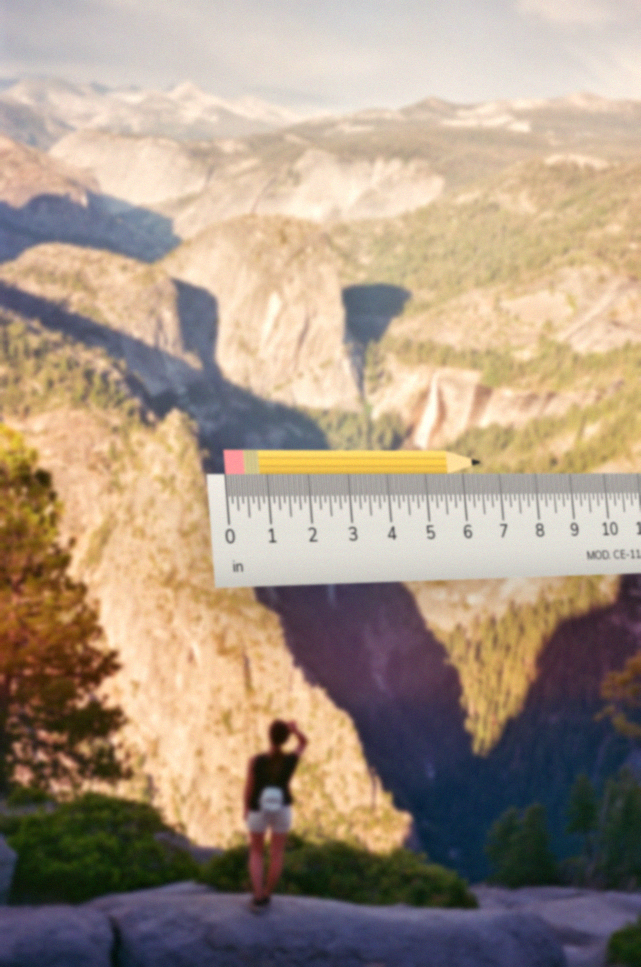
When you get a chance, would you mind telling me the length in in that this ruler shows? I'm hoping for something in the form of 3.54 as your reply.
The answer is 6.5
